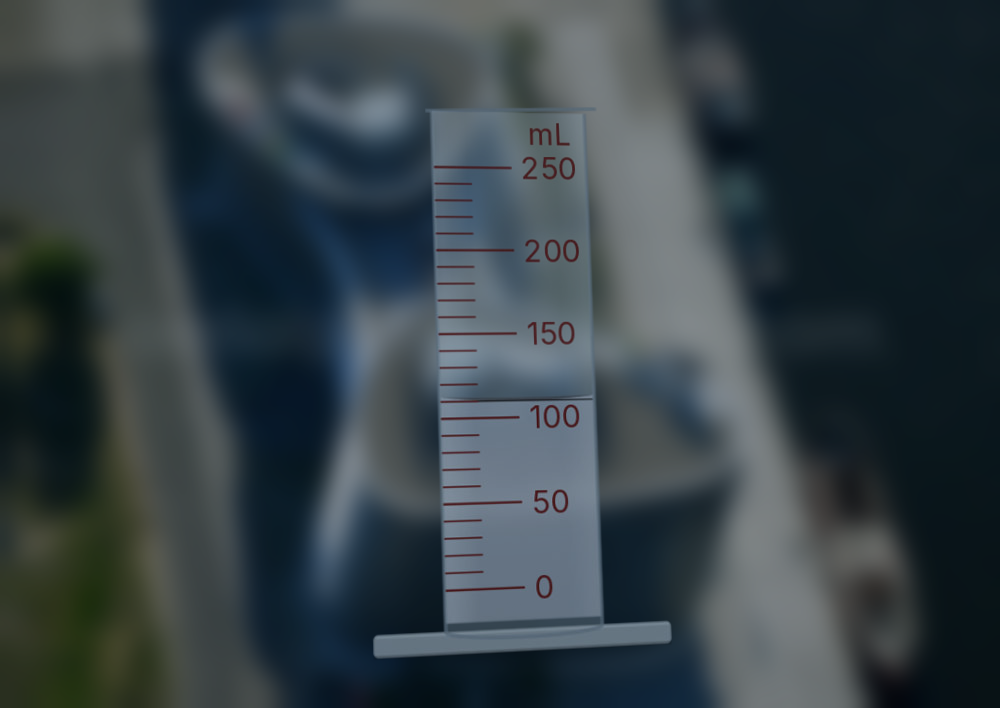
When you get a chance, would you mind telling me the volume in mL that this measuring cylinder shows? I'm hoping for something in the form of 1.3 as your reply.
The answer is 110
